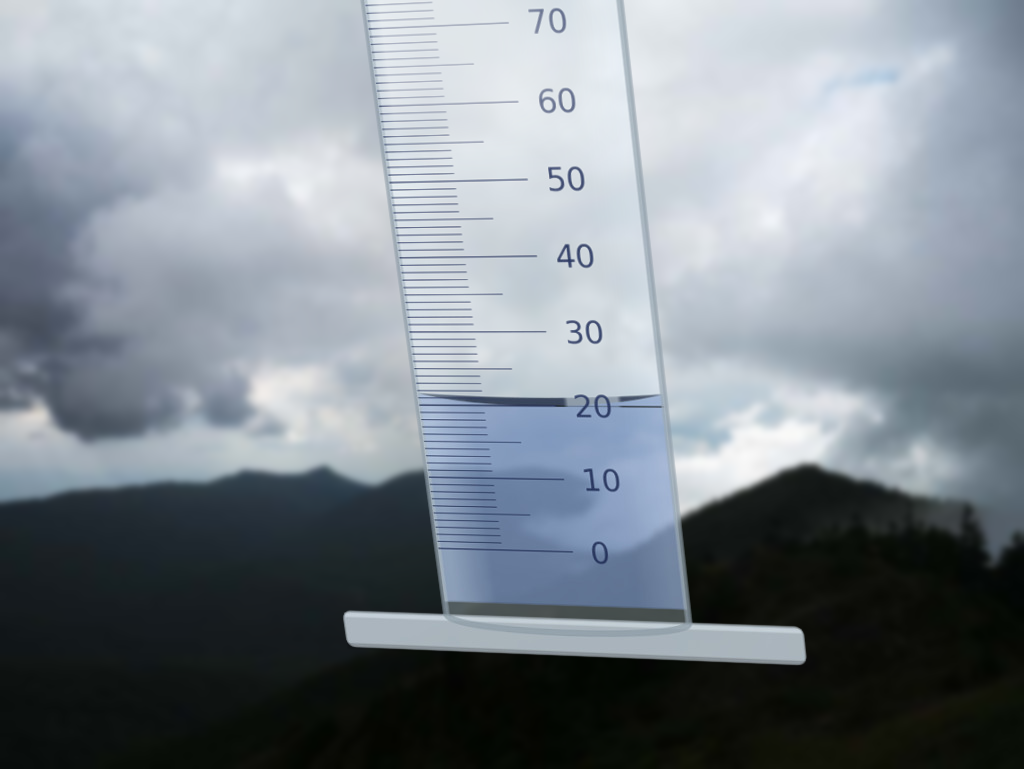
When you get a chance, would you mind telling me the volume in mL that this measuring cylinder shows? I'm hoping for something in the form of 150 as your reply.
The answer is 20
